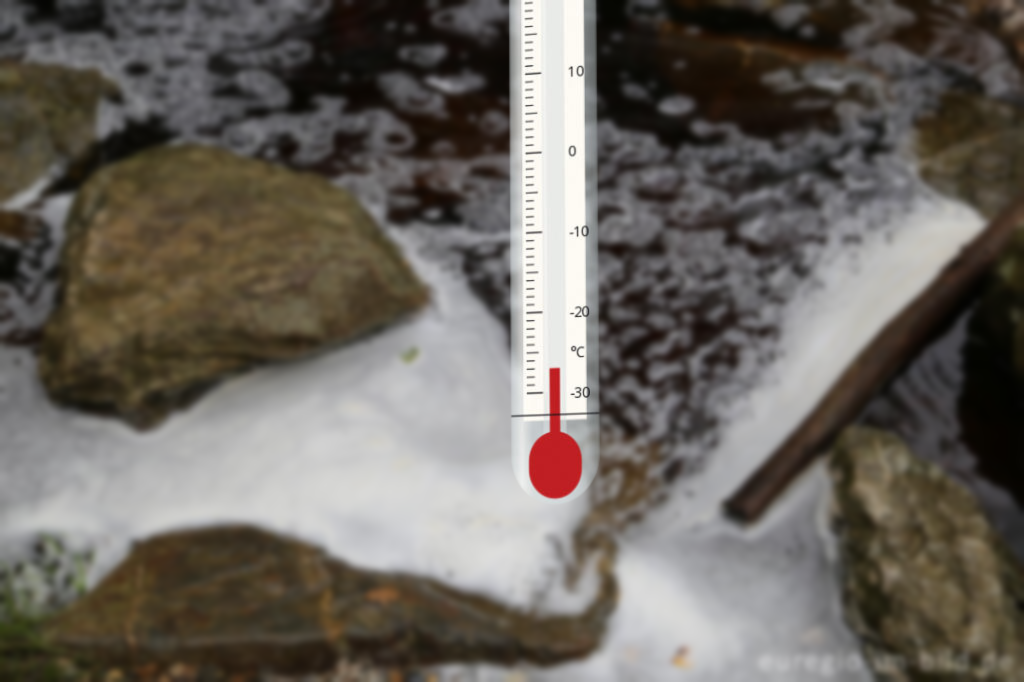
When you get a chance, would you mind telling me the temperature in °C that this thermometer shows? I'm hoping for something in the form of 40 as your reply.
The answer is -27
